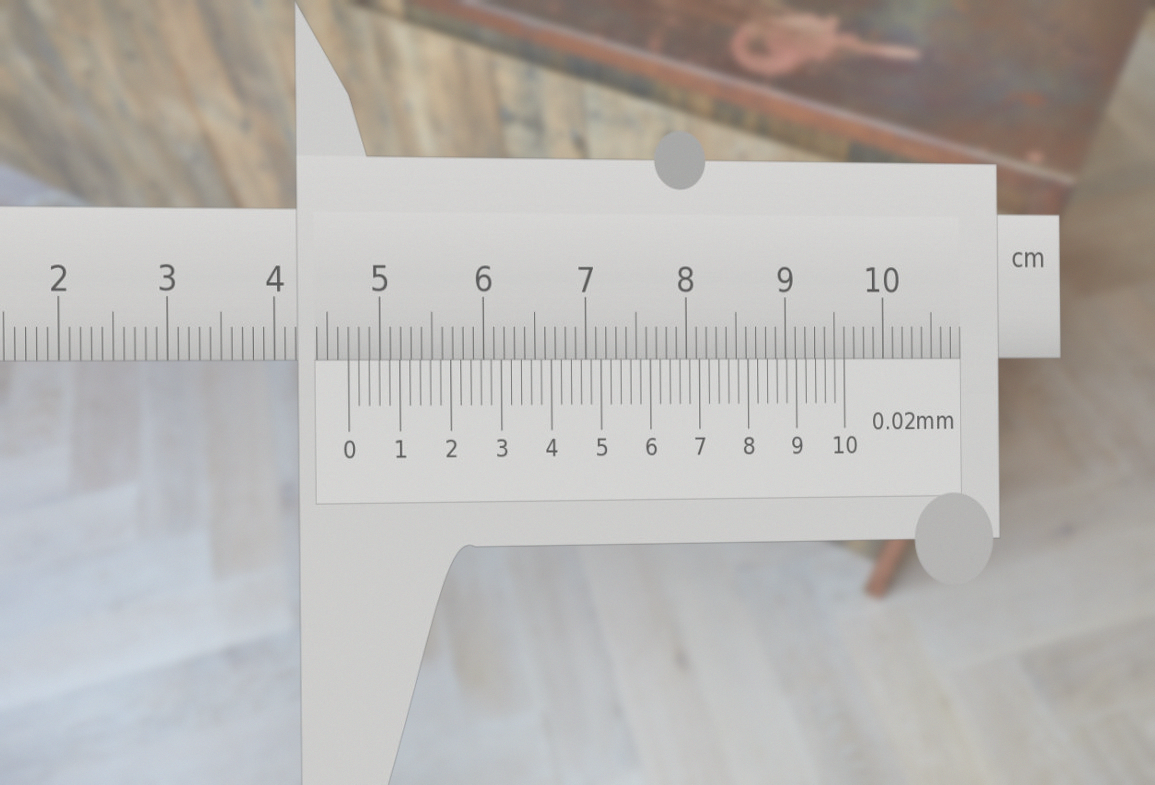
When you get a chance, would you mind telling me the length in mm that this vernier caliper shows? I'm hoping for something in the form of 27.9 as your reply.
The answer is 47.0
